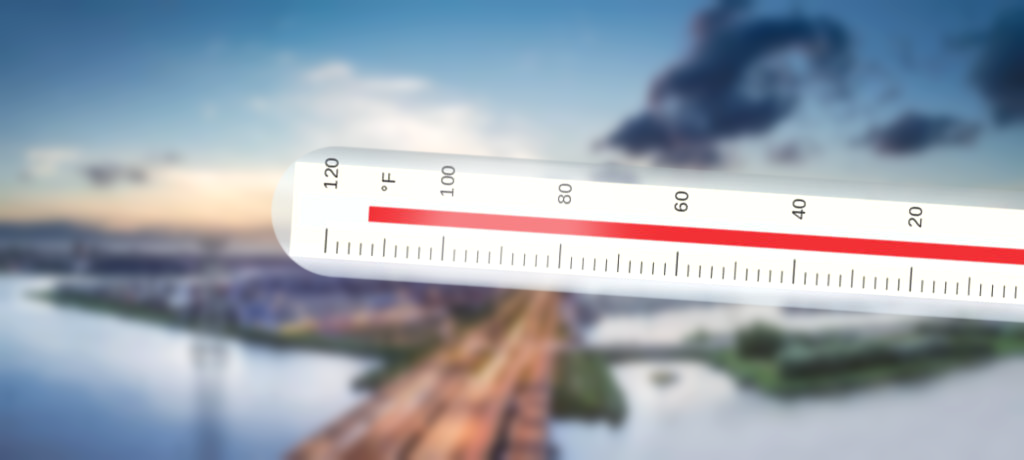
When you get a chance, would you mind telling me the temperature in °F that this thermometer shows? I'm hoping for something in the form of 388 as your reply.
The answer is 113
